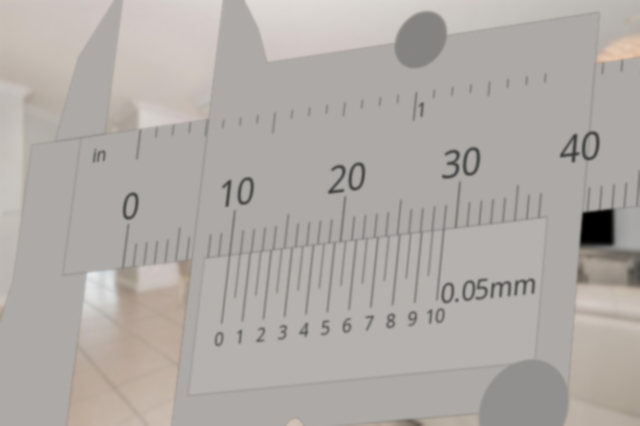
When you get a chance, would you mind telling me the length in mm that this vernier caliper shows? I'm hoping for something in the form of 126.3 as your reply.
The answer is 10.0
